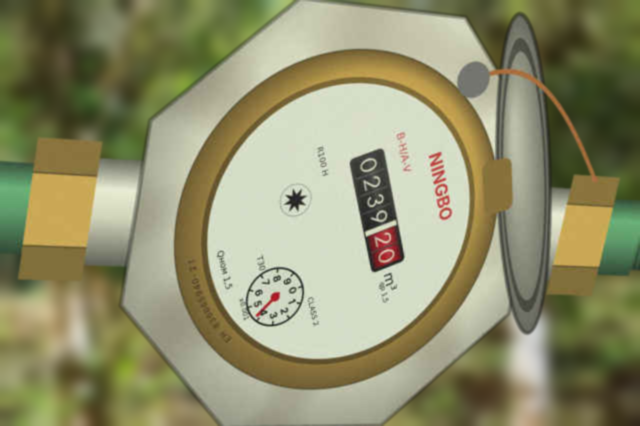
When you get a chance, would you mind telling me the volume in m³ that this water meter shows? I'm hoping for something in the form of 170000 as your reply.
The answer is 239.204
